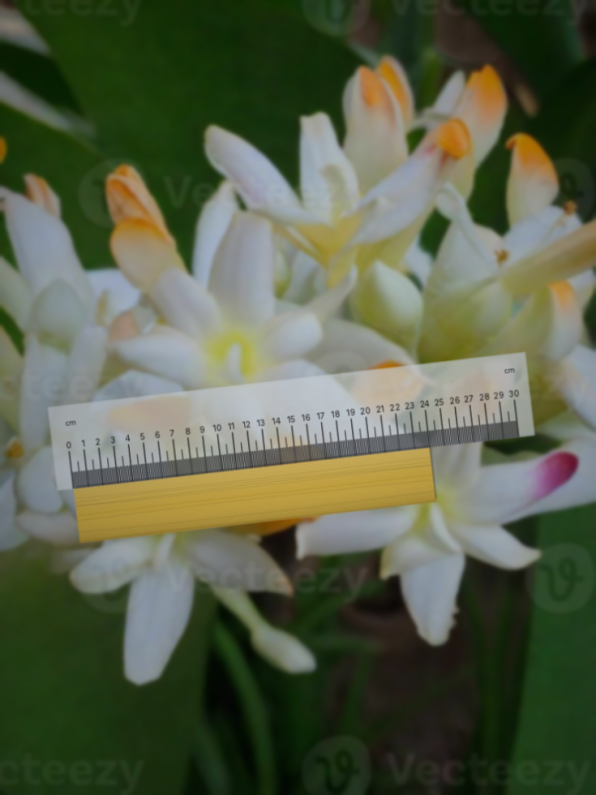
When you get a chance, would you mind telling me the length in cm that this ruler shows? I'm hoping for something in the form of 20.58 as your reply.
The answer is 24
